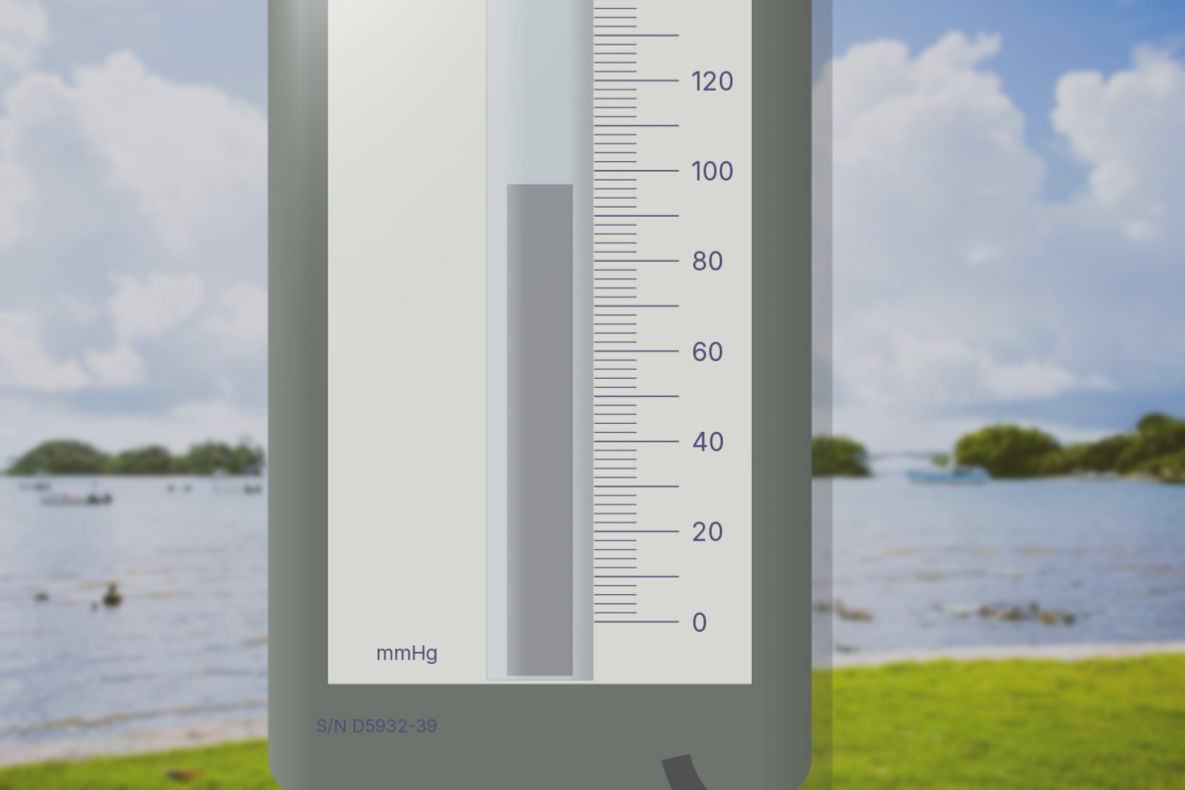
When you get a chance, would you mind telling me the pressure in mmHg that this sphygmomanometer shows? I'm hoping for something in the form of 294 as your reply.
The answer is 97
